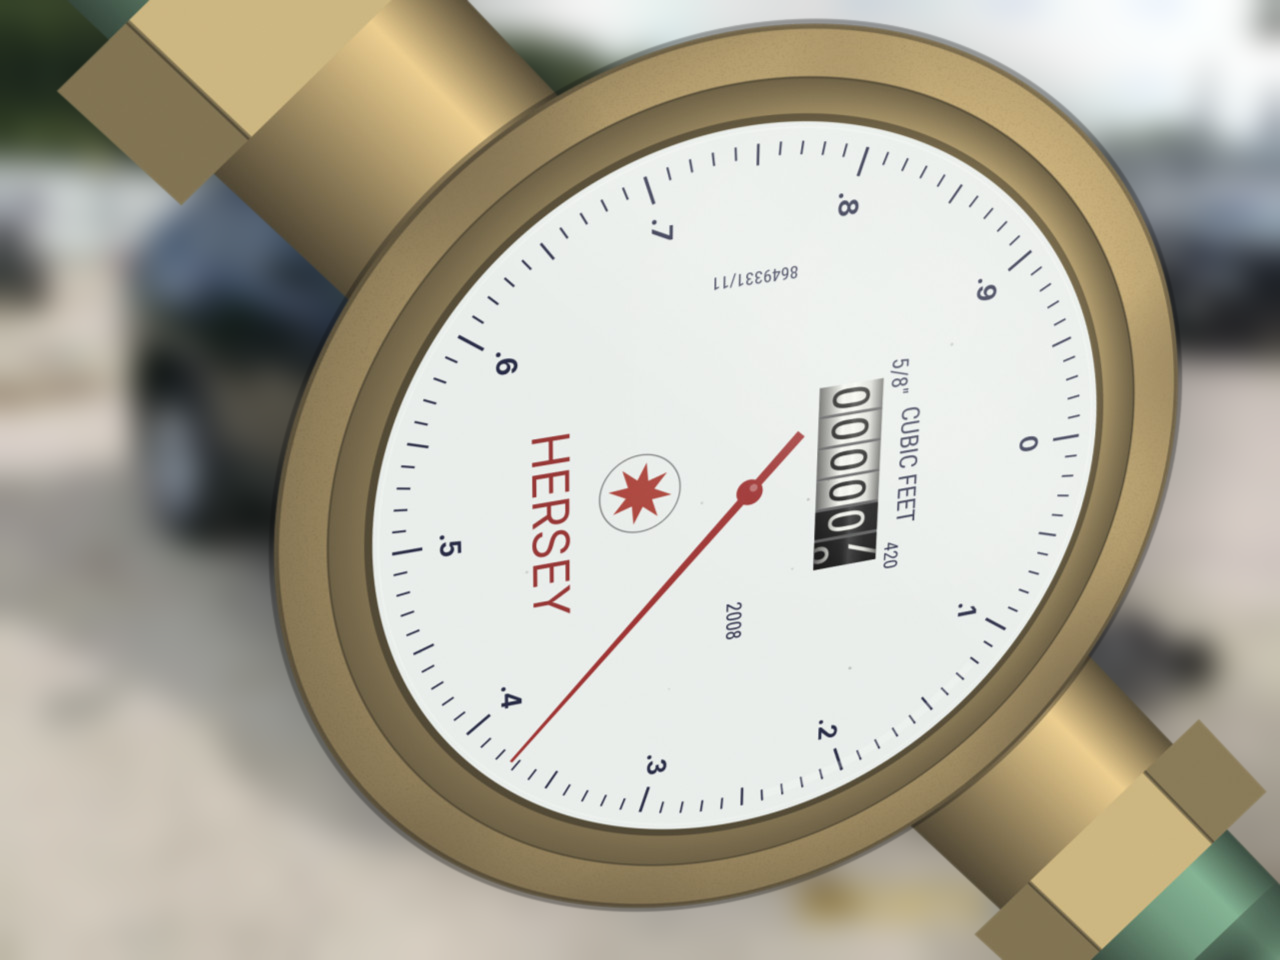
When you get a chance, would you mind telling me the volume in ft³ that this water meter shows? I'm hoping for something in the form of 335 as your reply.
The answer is 7.37
